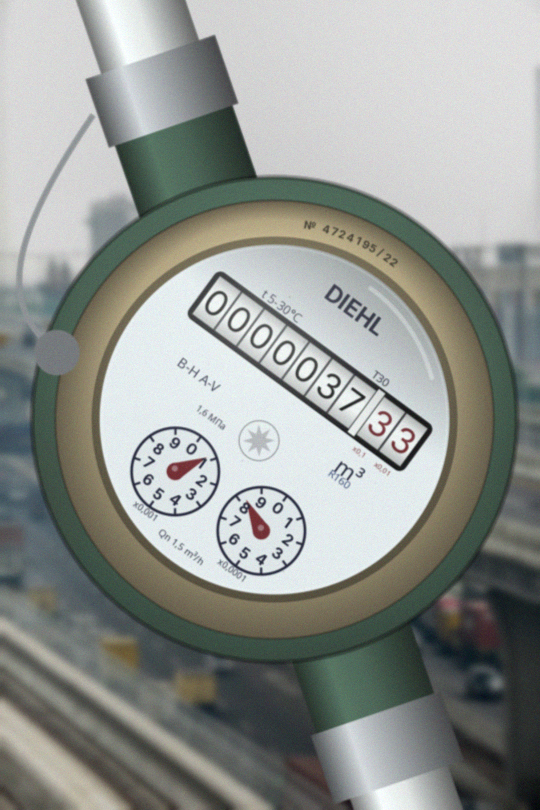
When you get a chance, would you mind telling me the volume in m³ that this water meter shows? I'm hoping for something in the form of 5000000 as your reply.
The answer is 37.3308
